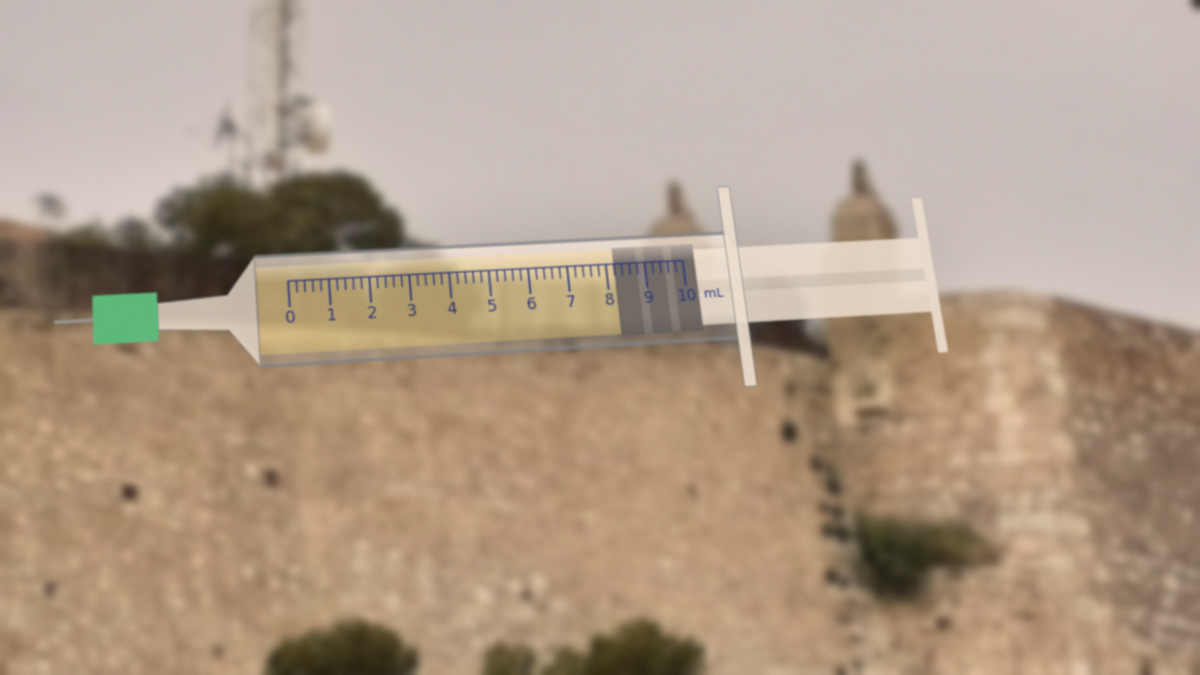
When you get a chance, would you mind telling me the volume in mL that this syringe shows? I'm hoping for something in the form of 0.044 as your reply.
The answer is 8.2
